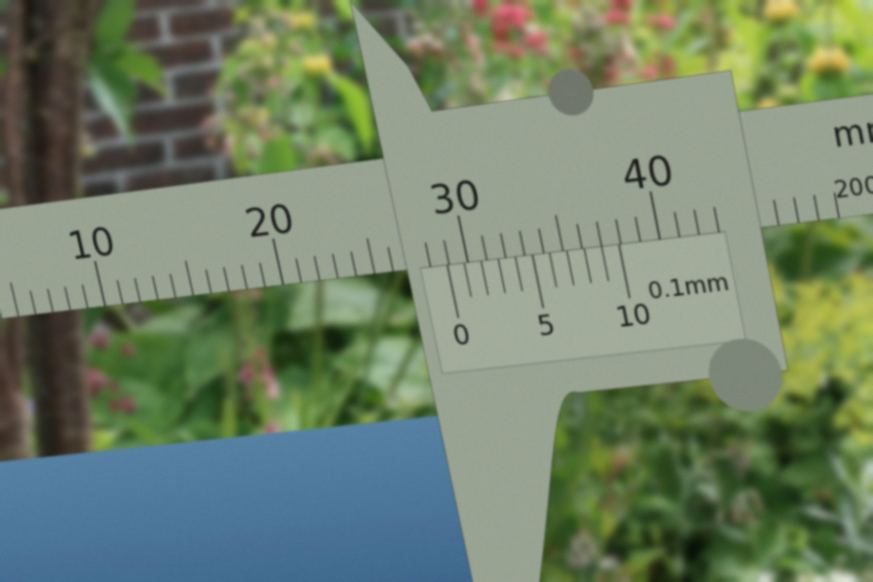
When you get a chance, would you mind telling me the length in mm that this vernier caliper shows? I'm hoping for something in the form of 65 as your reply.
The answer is 28.9
